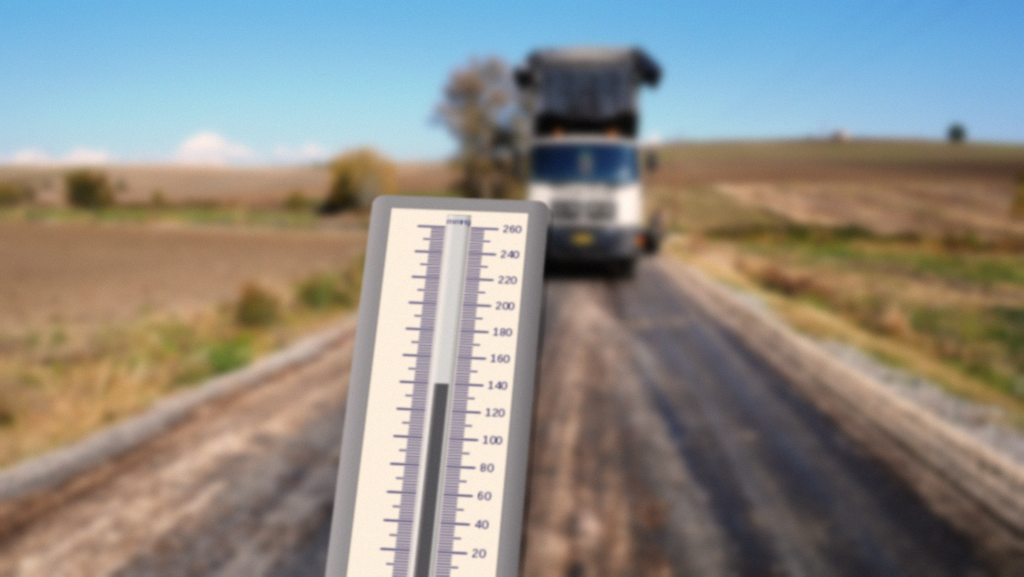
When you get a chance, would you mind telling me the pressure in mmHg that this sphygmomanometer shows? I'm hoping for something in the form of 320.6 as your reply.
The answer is 140
